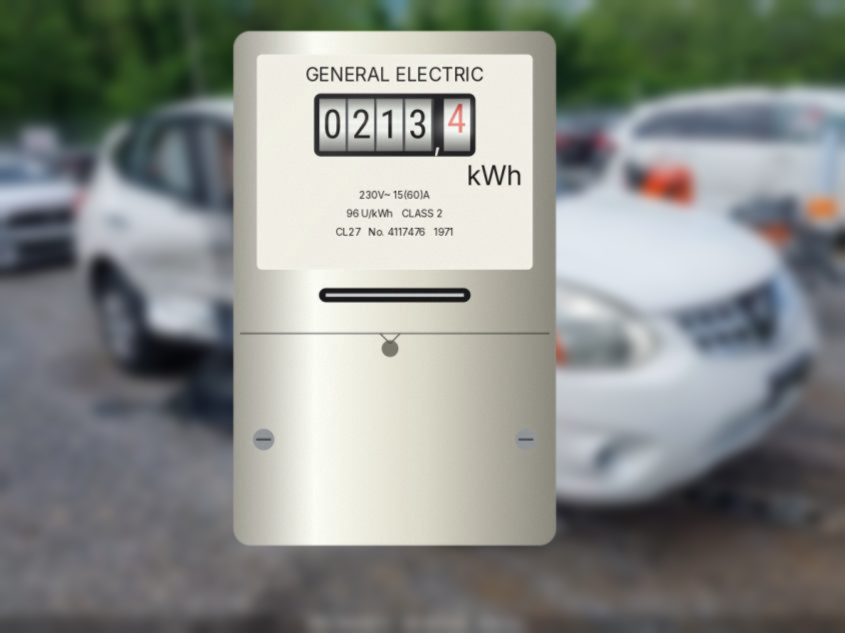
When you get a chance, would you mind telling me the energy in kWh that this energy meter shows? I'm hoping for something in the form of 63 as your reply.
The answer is 213.4
